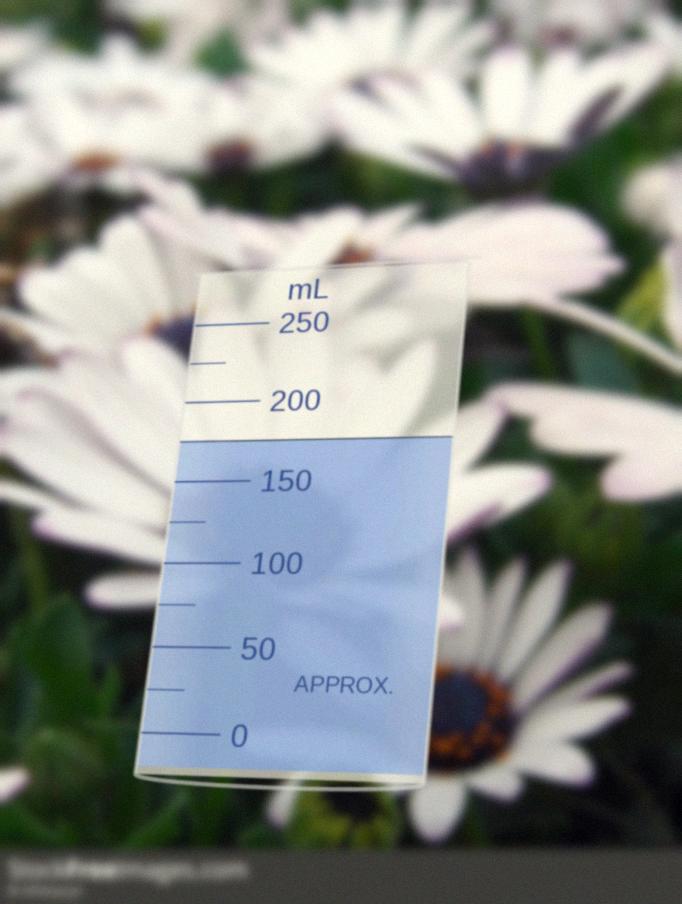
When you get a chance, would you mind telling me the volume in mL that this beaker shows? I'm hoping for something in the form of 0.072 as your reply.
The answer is 175
